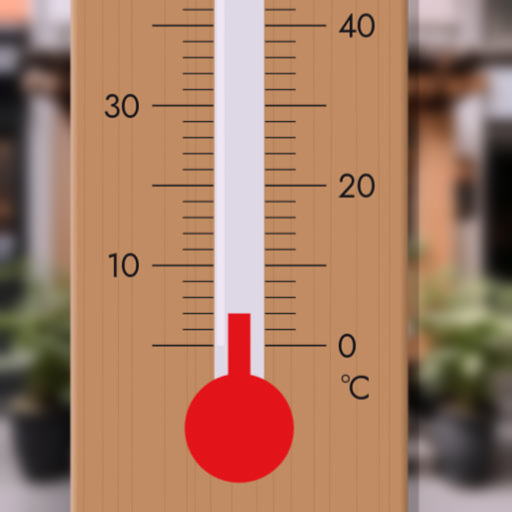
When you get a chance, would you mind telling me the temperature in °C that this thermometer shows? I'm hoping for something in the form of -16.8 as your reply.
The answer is 4
